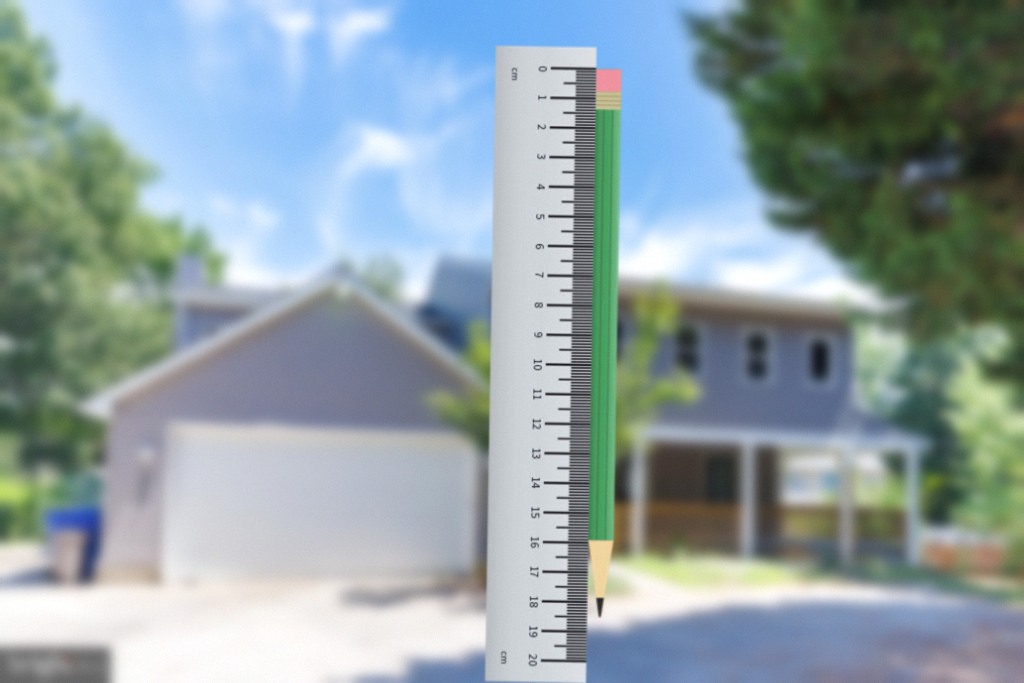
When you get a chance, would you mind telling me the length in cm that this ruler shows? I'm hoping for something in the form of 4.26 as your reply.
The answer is 18.5
